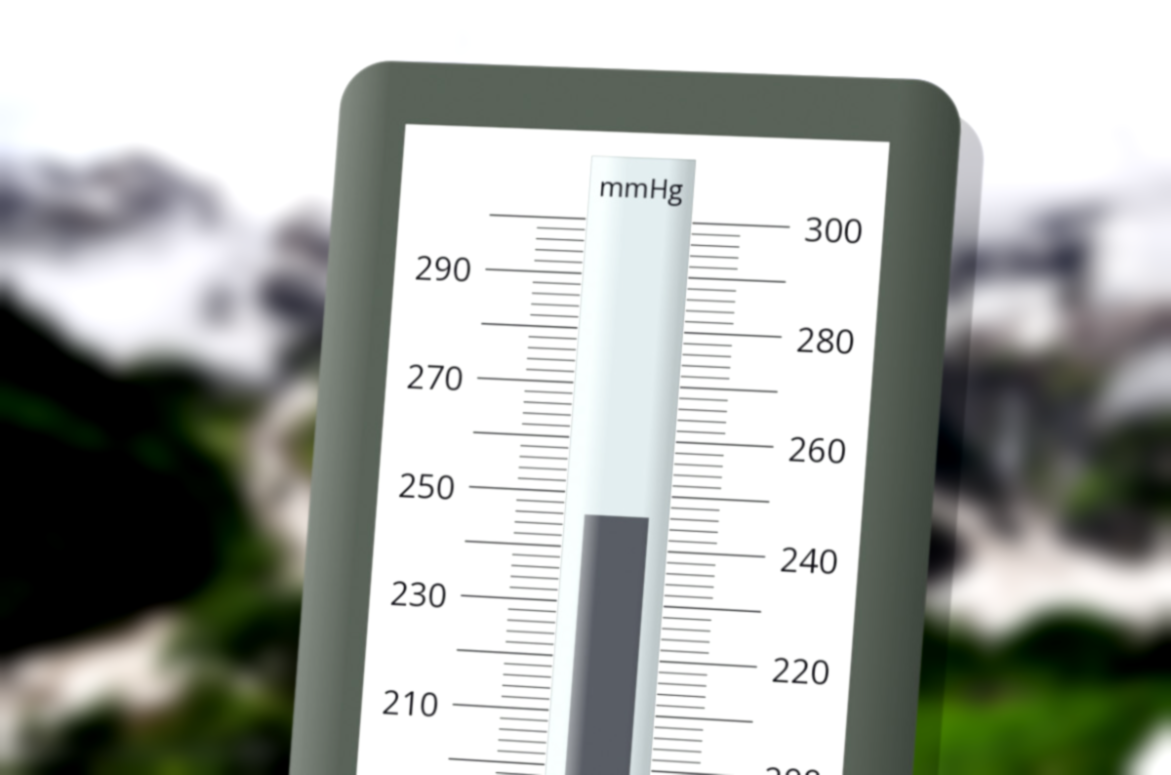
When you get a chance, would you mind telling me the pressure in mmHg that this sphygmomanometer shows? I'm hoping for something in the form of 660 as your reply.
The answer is 246
